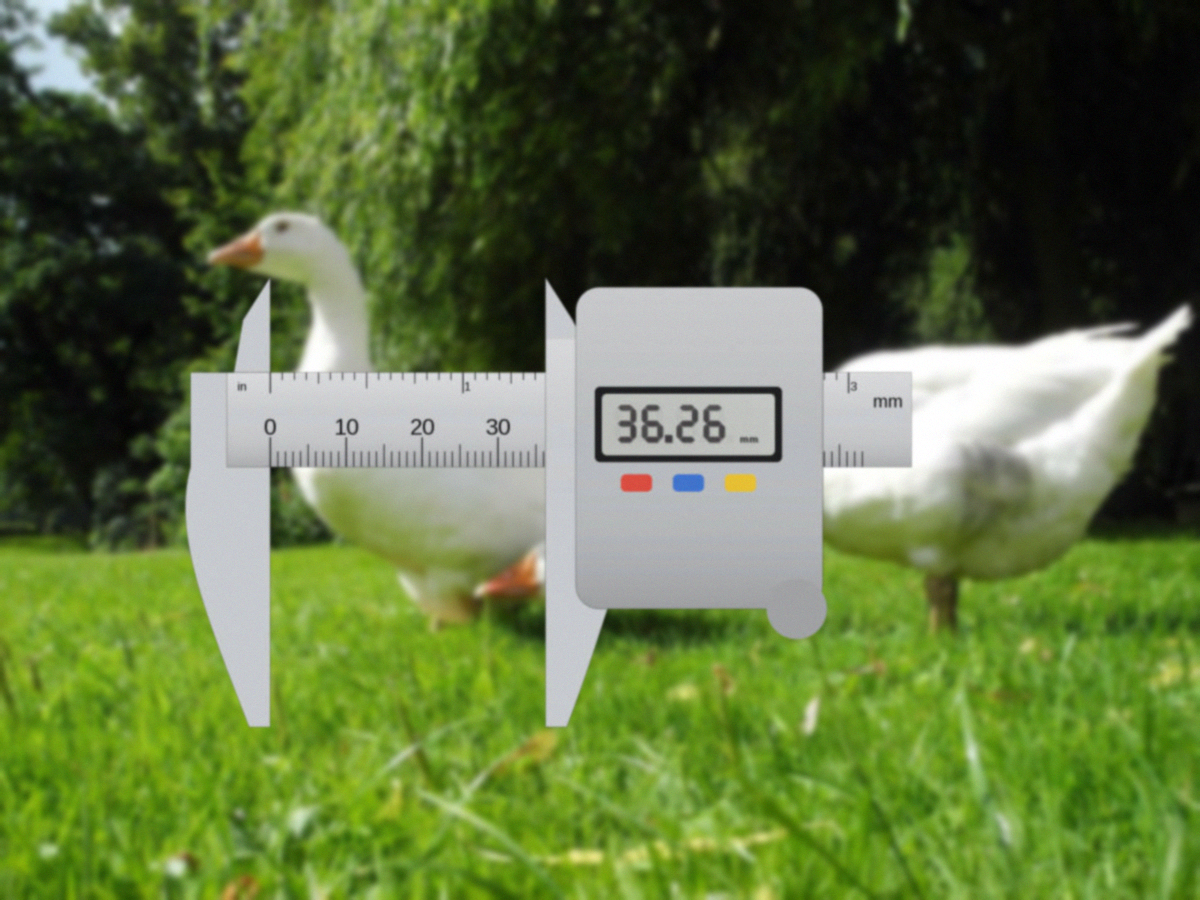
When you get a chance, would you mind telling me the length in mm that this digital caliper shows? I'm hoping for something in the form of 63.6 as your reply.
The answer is 36.26
